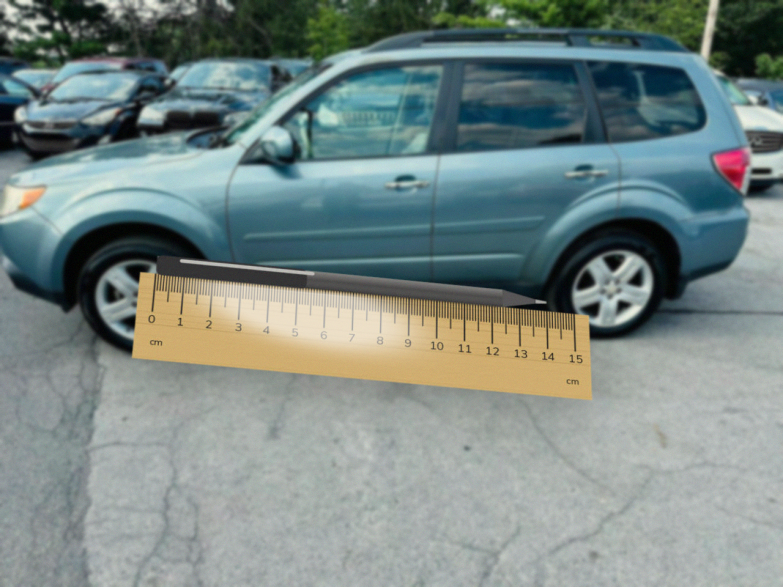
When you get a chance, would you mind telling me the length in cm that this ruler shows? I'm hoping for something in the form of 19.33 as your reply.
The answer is 14
